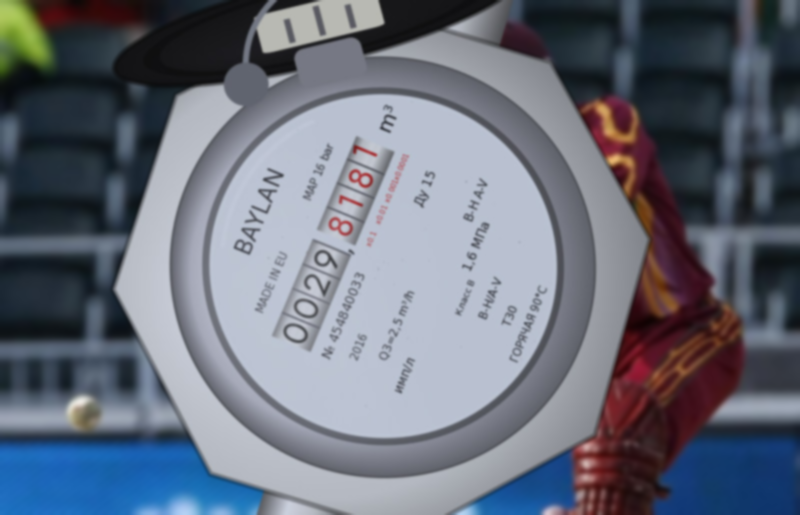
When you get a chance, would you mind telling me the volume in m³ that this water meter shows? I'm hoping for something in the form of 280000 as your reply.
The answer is 29.8181
